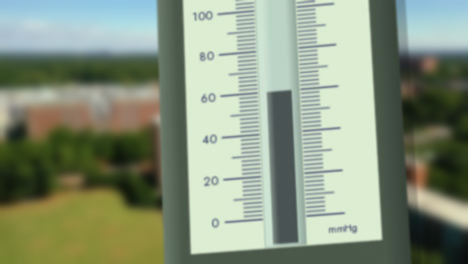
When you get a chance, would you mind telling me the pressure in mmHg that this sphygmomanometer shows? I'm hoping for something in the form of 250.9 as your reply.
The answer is 60
